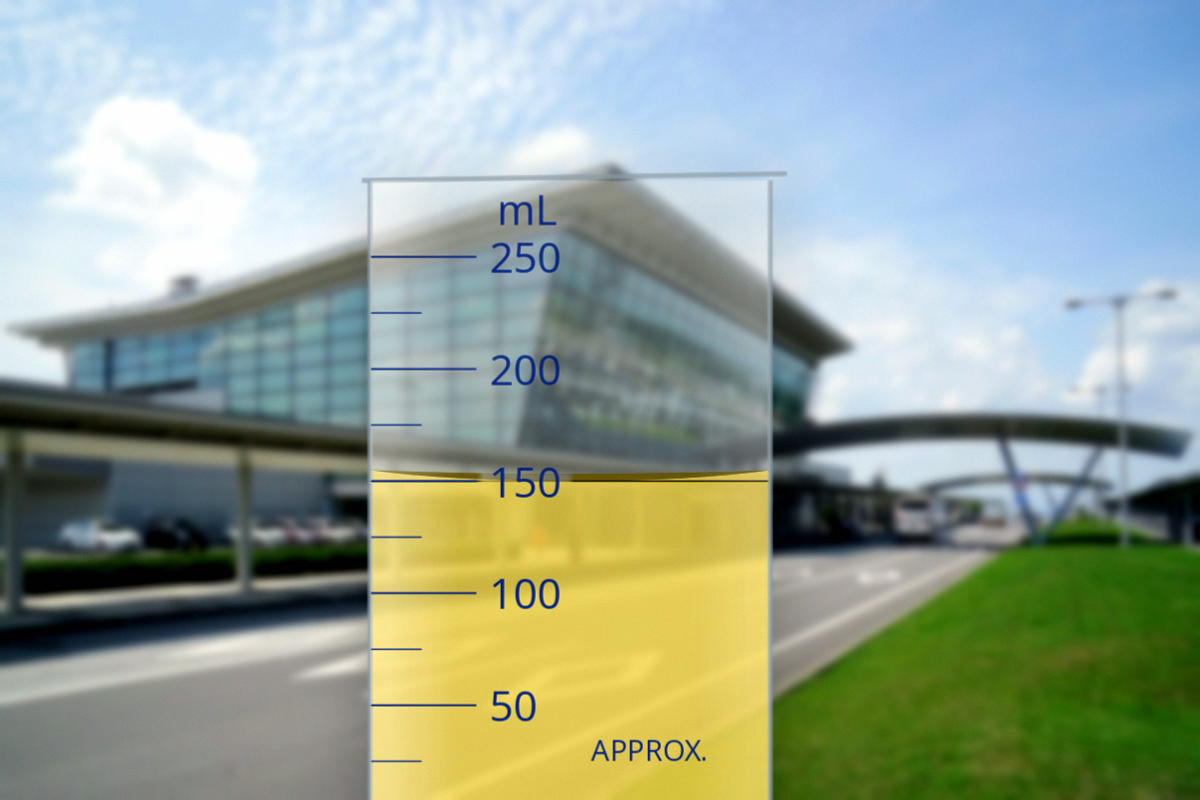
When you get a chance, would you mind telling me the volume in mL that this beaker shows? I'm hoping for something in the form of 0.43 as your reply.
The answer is 150
